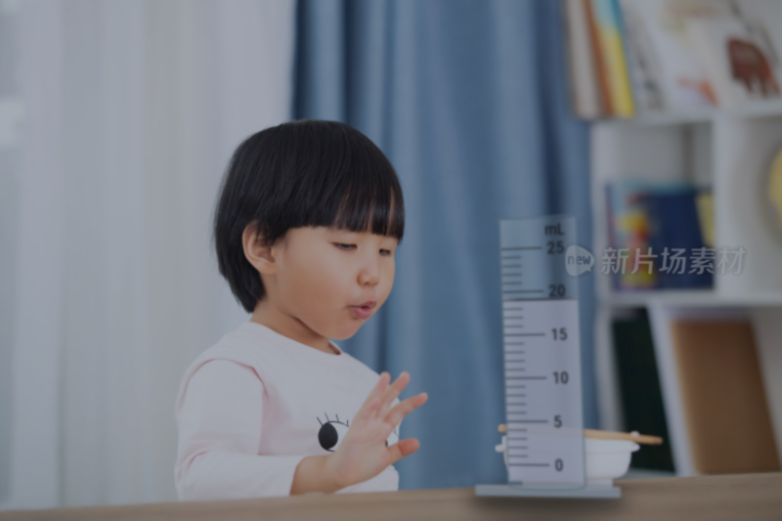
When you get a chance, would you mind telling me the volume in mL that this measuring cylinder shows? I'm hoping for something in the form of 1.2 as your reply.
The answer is 19
